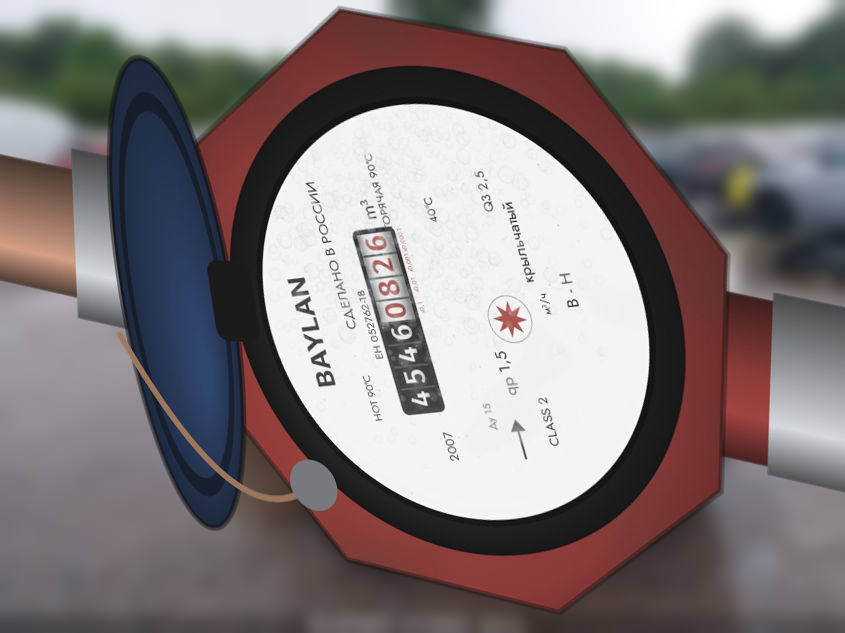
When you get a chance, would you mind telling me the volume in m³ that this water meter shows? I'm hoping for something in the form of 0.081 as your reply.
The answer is 4546.0826
